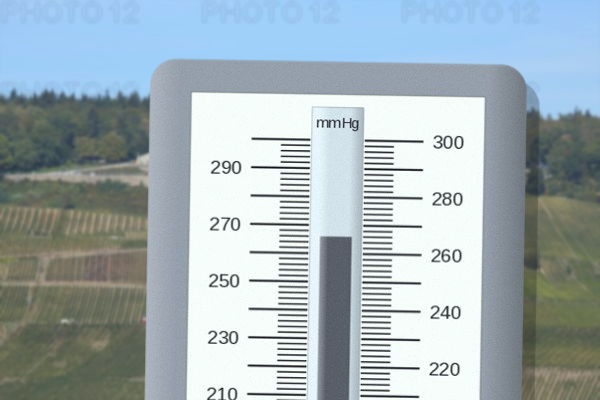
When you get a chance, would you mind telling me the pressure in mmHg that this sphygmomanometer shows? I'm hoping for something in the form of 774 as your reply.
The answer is 266
